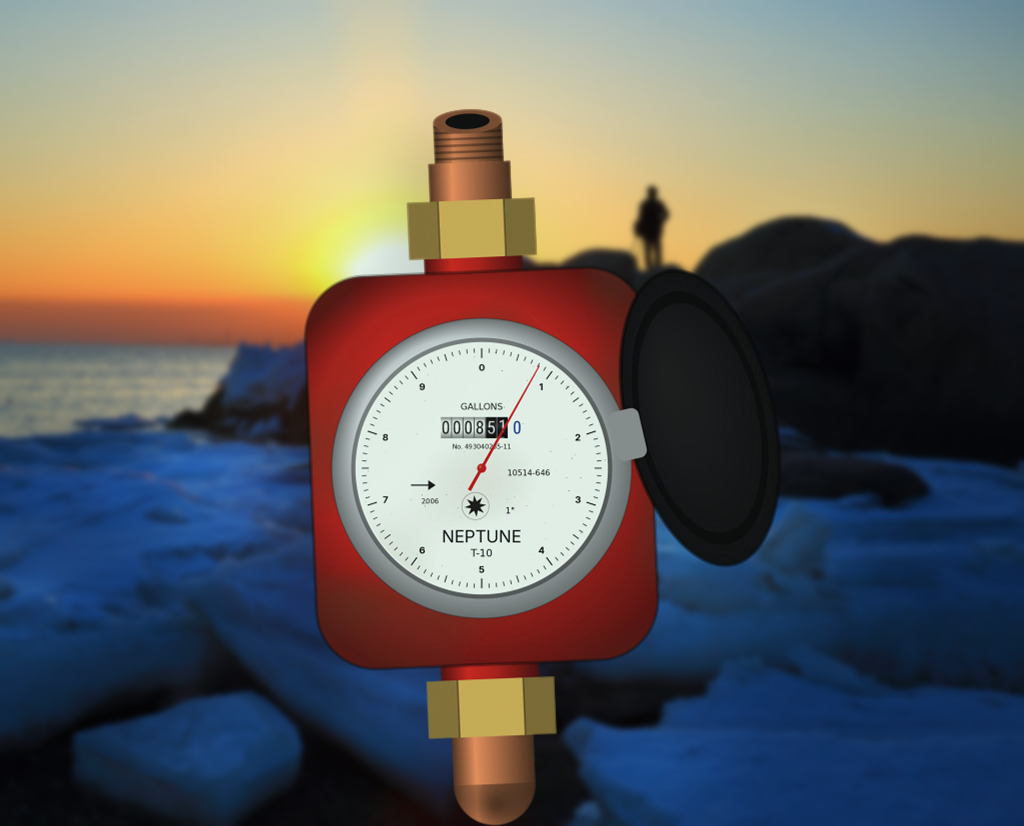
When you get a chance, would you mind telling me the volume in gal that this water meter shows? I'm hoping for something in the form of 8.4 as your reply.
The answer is 8510.8
